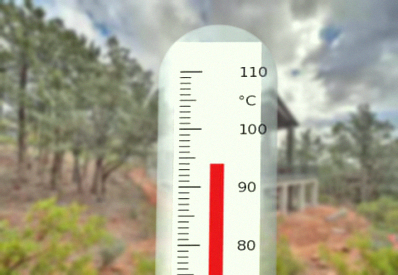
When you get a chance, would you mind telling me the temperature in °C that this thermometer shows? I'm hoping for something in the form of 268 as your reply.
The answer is 94
